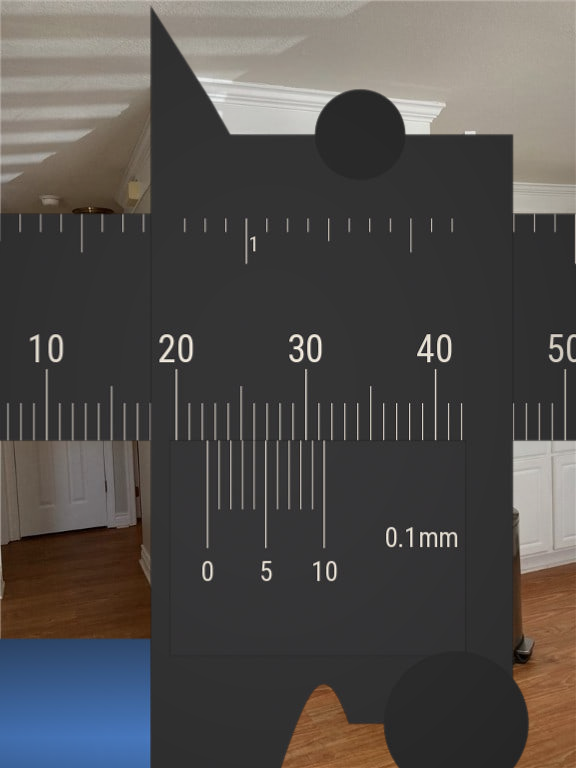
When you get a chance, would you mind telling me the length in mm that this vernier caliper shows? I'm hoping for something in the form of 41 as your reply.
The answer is 22.4
